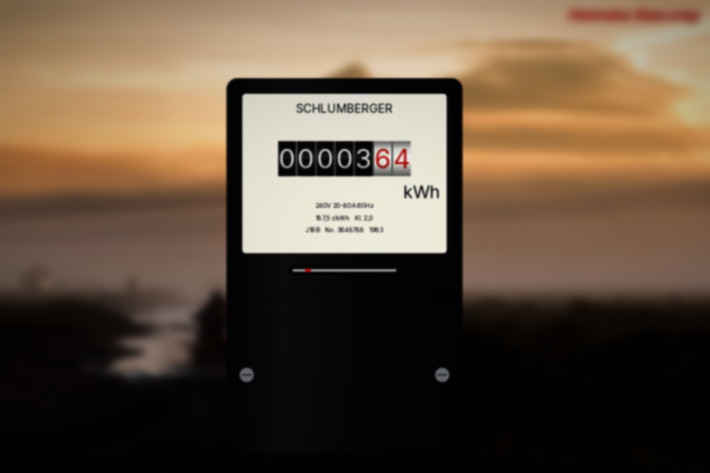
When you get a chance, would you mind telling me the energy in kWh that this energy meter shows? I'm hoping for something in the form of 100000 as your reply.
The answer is 3.64
